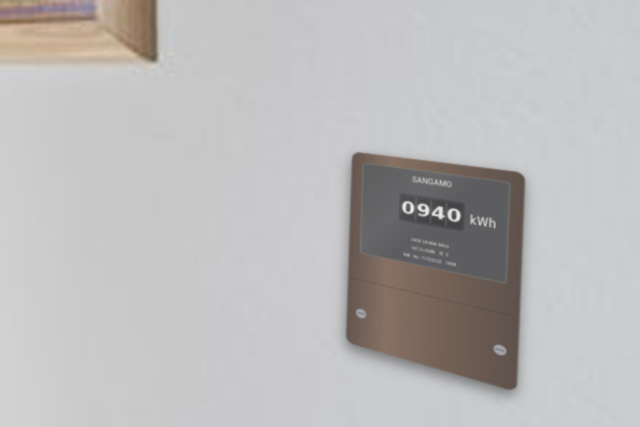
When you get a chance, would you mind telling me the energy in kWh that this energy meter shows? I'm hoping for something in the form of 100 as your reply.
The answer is 940
